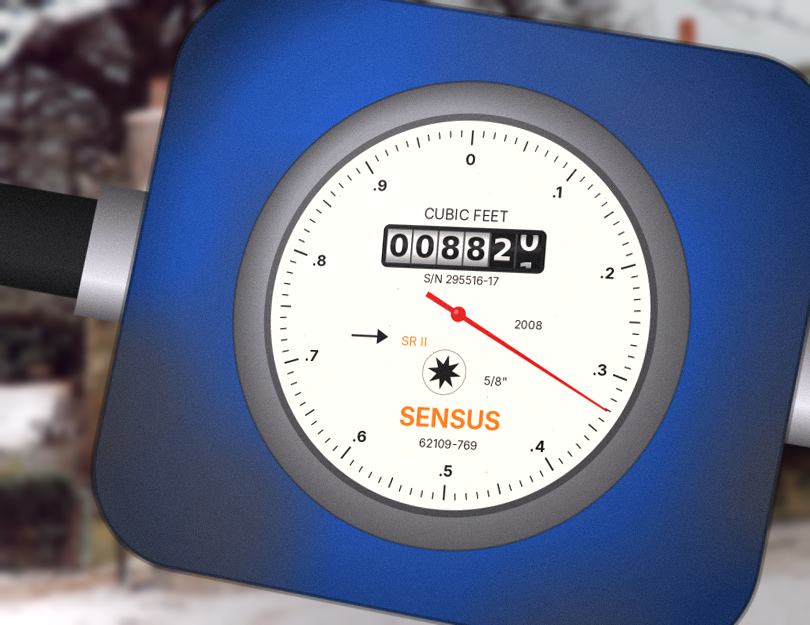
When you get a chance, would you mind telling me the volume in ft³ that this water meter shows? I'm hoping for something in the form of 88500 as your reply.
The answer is 8820.33
